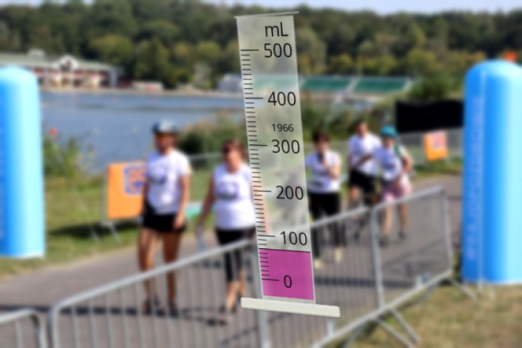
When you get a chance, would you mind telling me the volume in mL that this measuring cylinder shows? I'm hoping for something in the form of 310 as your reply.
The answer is 70
